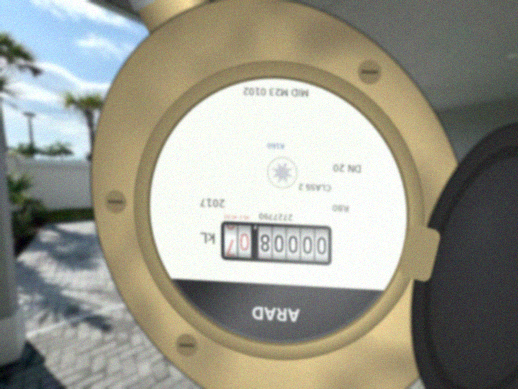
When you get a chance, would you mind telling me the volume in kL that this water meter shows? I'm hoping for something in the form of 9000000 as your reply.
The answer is 8.07
